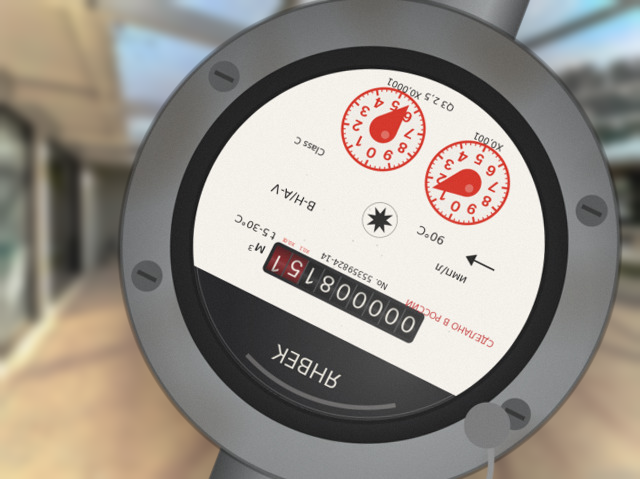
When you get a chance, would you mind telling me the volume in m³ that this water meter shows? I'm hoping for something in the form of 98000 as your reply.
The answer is 81.5115
